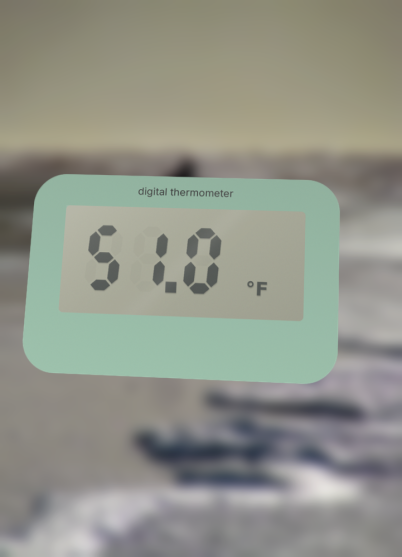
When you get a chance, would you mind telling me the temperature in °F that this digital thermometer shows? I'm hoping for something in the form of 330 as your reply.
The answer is 51.0
